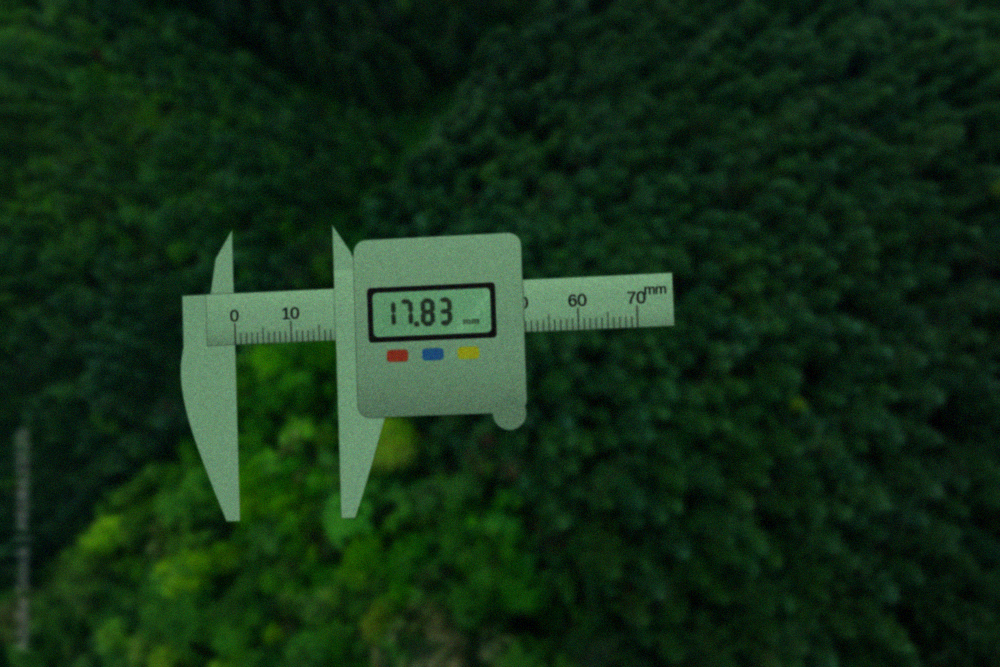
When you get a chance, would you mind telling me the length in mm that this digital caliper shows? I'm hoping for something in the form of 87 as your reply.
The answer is 17.83
